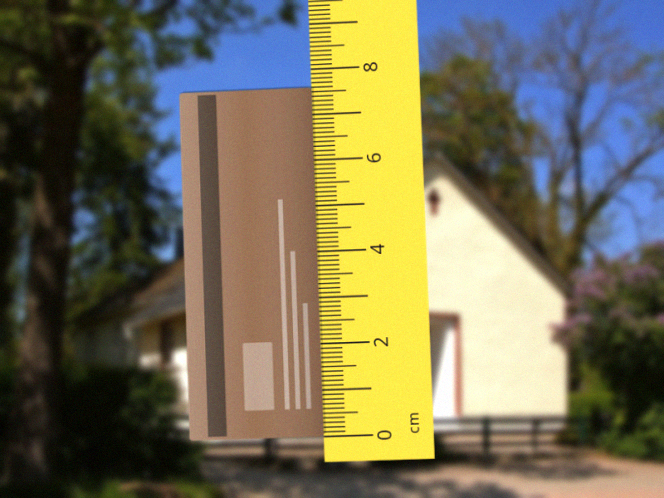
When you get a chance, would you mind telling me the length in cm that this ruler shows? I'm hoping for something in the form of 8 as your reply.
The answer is 7.6
